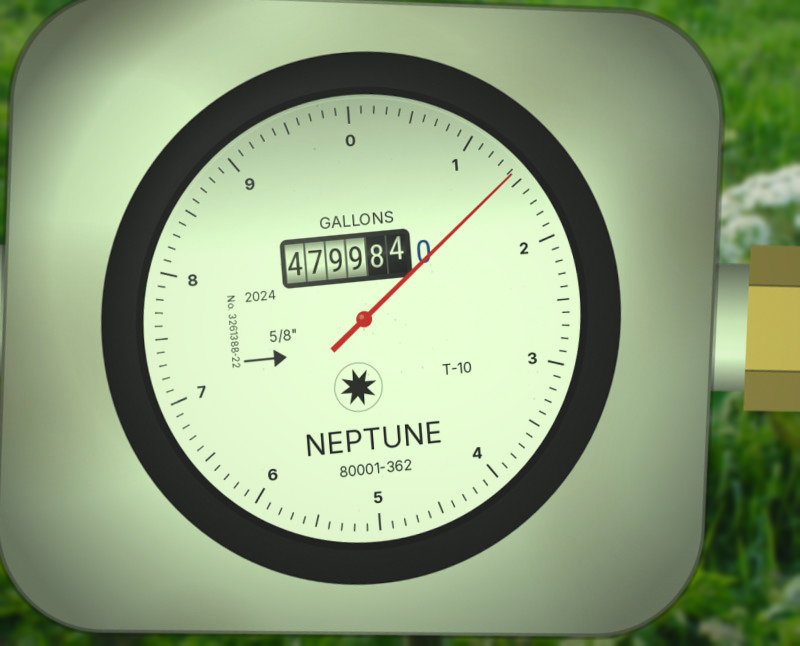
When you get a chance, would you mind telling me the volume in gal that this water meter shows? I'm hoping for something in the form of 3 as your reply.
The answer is 4799841.4
